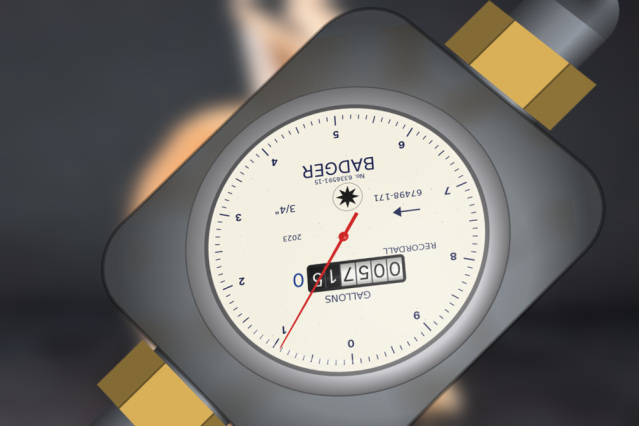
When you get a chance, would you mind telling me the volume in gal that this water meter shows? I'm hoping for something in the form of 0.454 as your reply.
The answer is 57150.9
